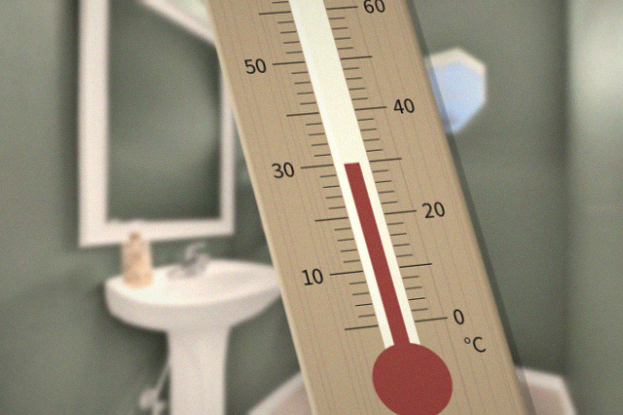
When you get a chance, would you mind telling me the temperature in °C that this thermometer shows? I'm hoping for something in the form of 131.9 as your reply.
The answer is 30
